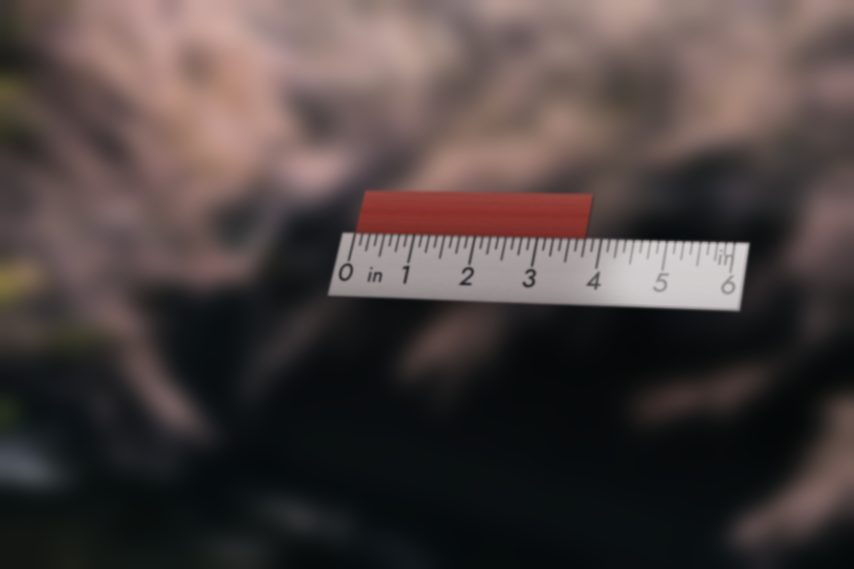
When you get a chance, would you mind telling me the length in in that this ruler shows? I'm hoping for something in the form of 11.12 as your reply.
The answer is 3.75
